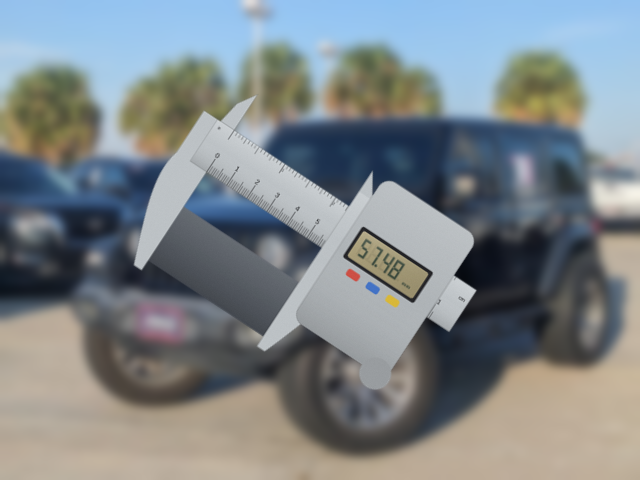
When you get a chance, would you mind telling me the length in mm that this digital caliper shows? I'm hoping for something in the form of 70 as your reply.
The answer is 57.48
